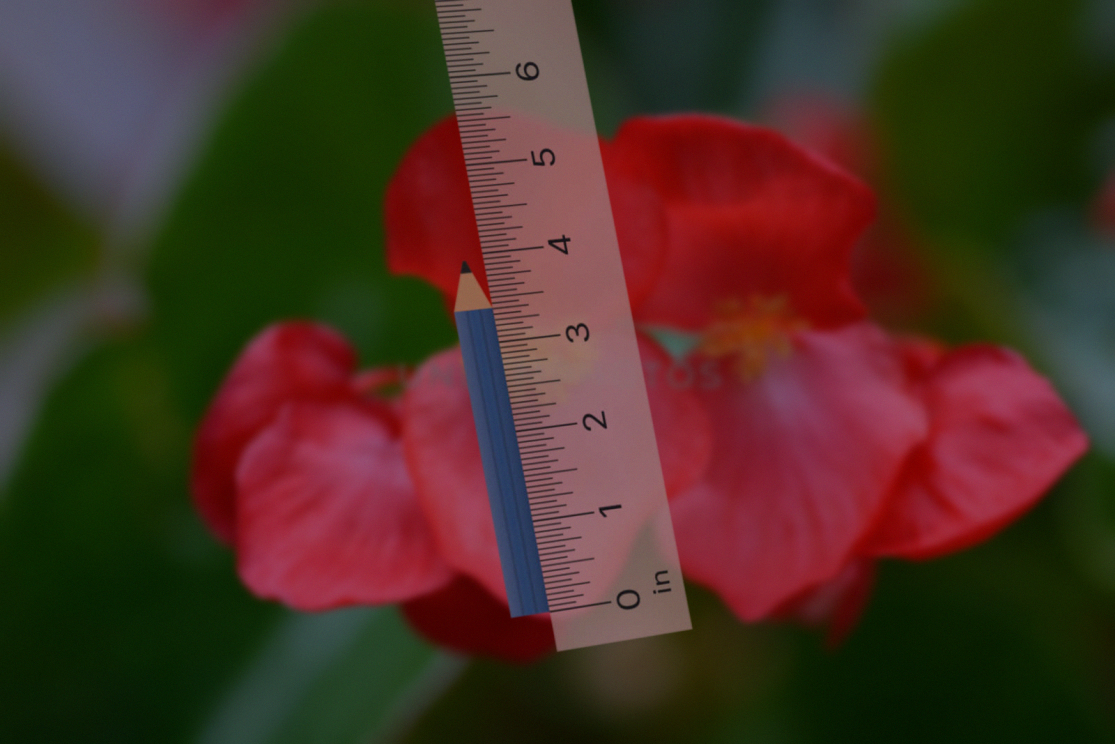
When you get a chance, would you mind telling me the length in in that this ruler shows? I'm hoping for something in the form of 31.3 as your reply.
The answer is 3.9375
